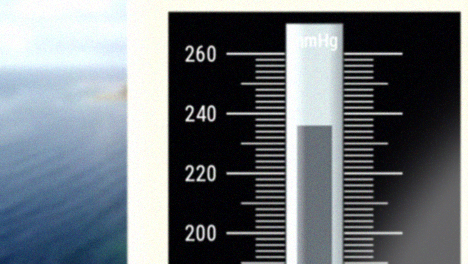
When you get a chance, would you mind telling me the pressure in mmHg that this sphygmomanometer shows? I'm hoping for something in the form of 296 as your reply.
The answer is 236
